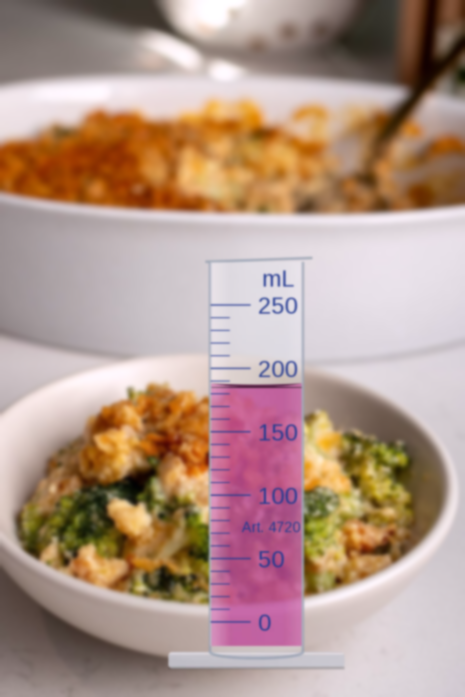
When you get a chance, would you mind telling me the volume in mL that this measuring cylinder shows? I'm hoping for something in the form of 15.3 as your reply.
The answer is 185
